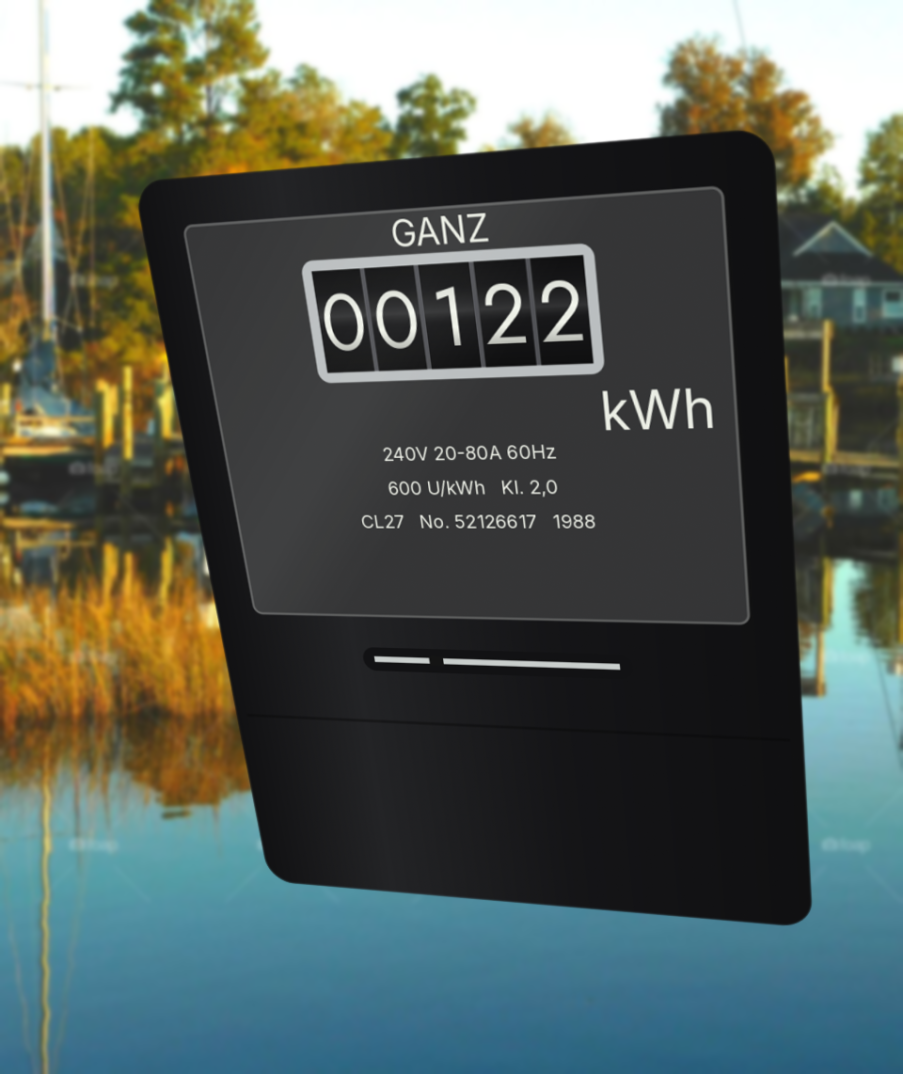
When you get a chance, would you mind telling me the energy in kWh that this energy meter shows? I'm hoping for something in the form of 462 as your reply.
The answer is 122
